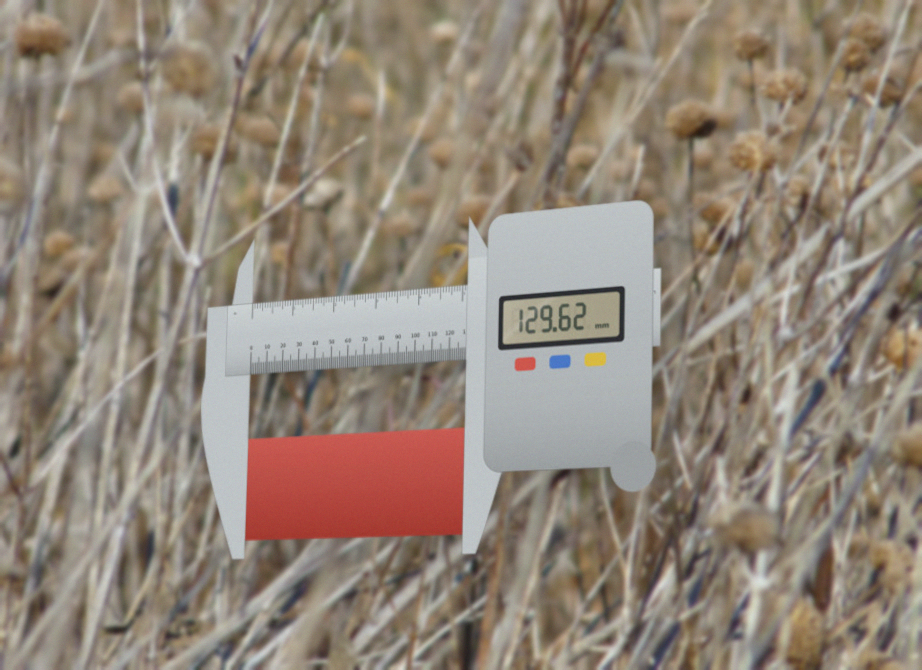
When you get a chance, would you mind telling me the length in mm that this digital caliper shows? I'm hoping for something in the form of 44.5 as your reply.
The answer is 129.62
